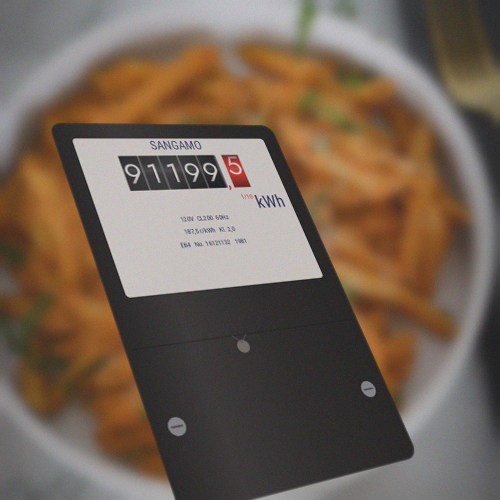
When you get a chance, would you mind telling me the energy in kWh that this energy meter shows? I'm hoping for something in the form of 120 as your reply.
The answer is 91199.5
